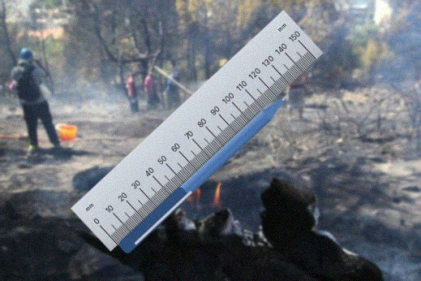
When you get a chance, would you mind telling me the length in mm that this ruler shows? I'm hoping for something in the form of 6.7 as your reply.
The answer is 125
